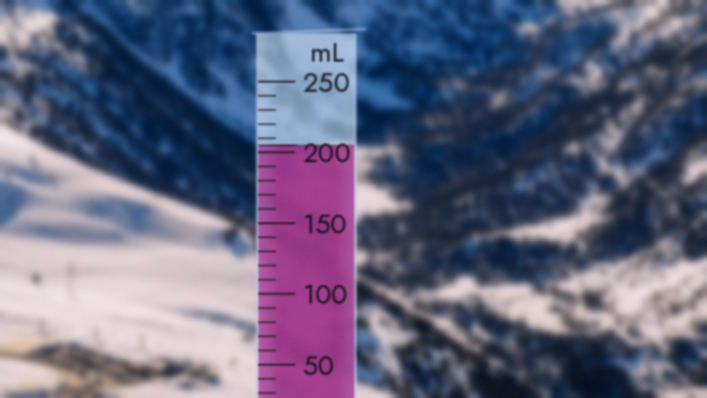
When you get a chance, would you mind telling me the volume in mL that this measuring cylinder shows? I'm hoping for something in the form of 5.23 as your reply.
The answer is 205
